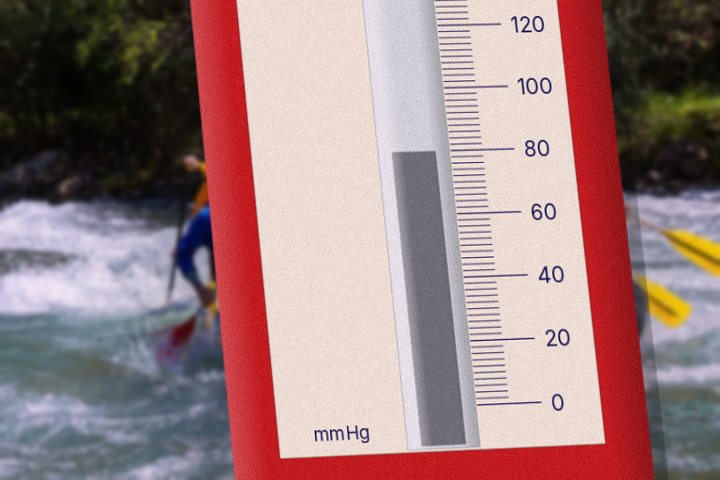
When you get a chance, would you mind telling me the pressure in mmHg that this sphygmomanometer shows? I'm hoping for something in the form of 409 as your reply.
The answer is 80
